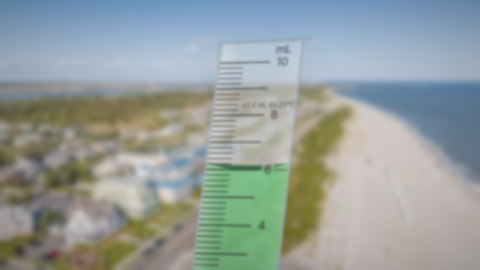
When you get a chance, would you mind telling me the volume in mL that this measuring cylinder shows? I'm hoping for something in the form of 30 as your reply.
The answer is 6
